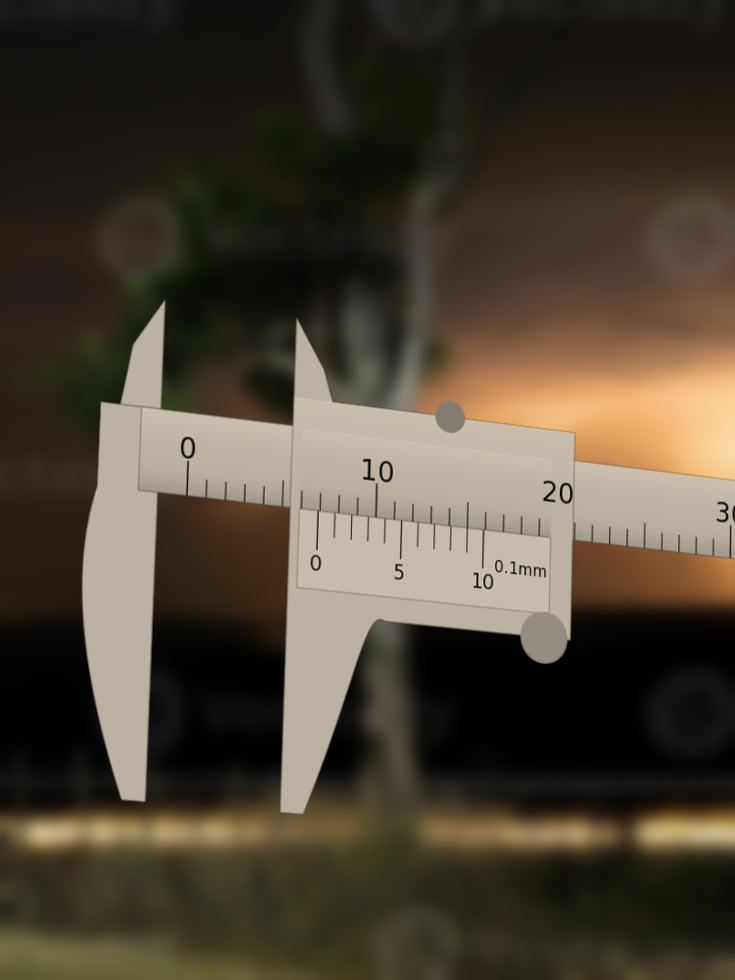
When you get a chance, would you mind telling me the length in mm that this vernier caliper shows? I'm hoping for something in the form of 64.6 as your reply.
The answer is 6.9
